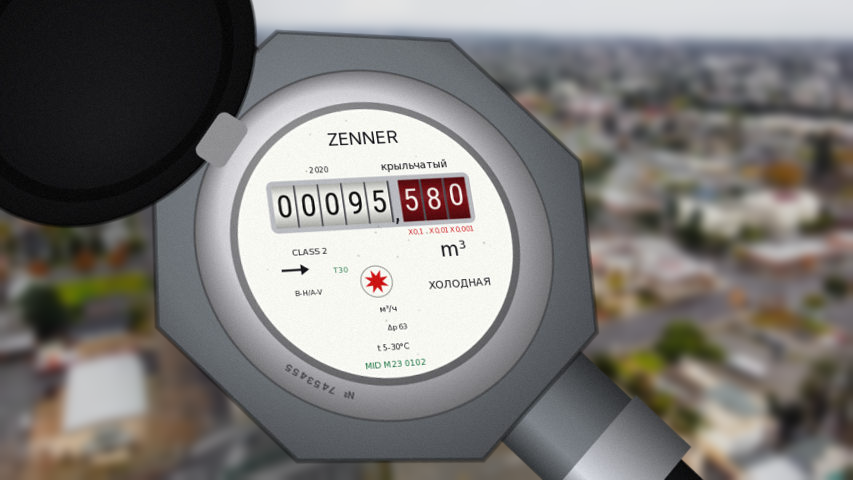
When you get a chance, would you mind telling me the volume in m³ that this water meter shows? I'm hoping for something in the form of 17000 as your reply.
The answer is 95.580
